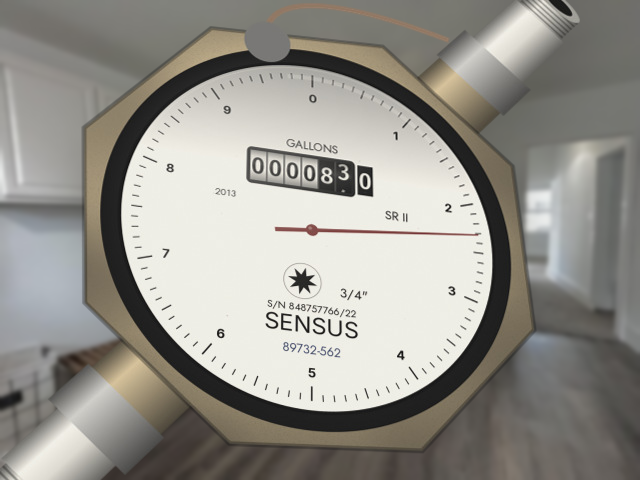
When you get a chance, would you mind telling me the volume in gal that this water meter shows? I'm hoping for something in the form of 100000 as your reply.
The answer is 832.3
